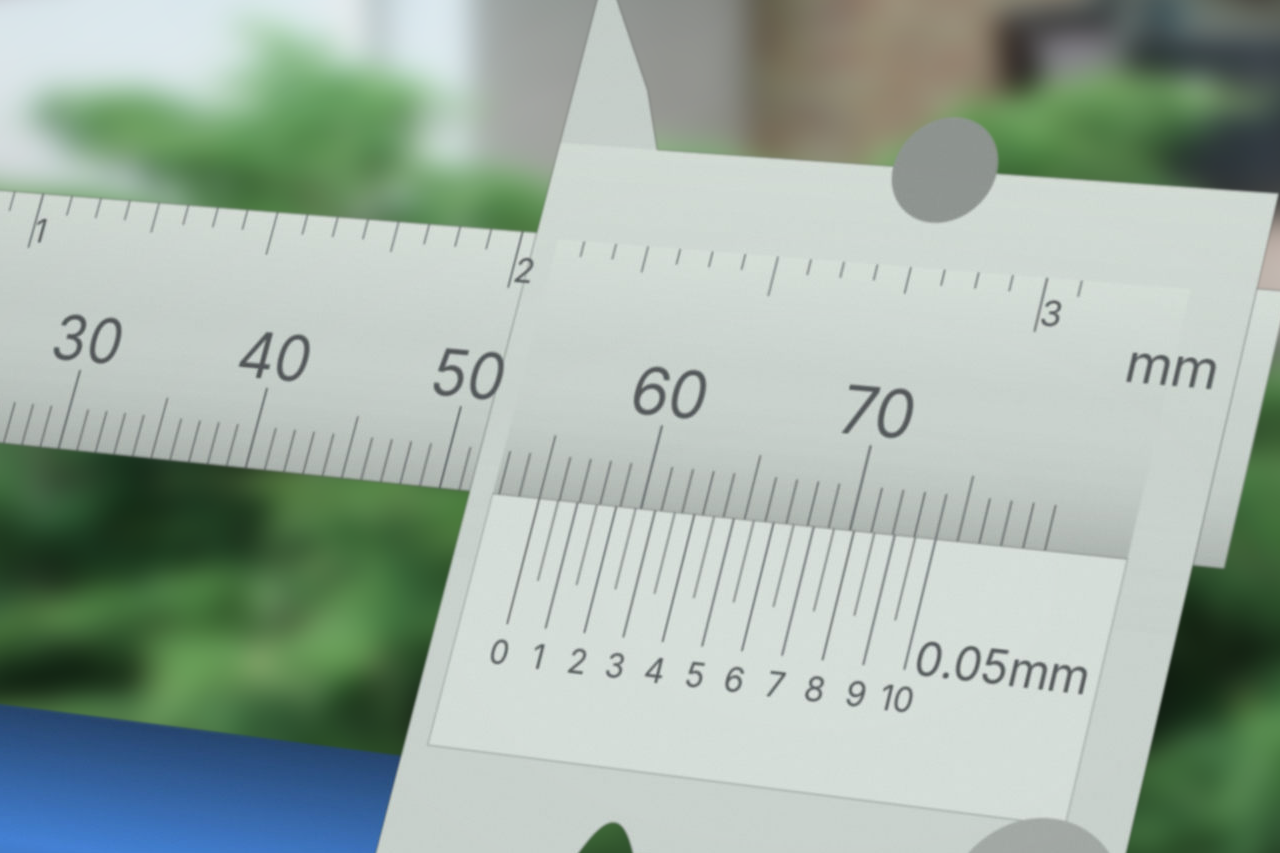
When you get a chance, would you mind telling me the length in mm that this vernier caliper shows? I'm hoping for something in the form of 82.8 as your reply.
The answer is 55.0
